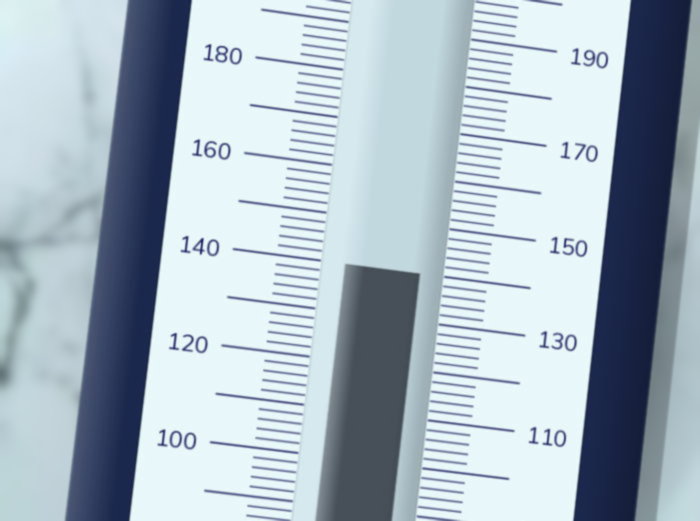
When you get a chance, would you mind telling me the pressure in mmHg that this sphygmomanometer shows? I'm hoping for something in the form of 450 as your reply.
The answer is 140
